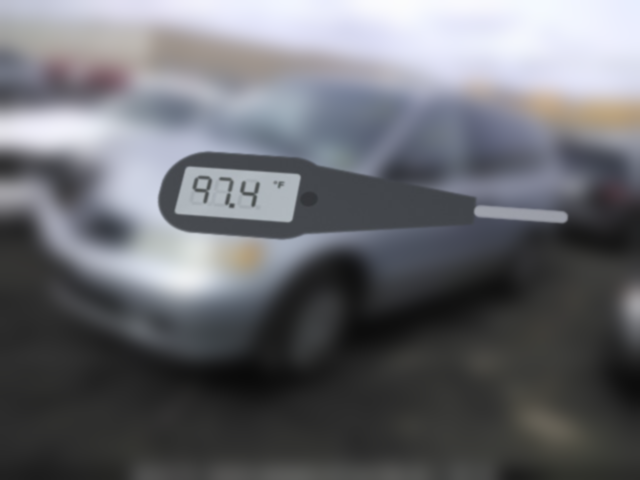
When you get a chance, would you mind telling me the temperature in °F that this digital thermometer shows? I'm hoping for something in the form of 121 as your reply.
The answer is 97.4
